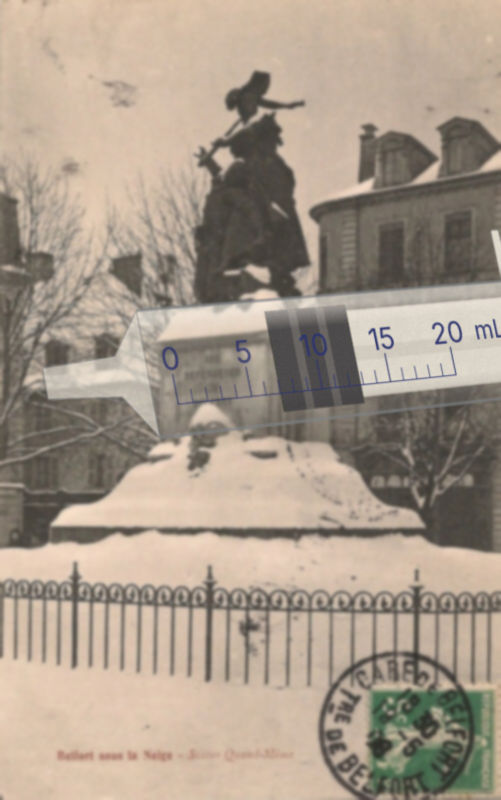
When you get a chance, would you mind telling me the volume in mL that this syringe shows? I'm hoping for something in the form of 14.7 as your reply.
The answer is 7
